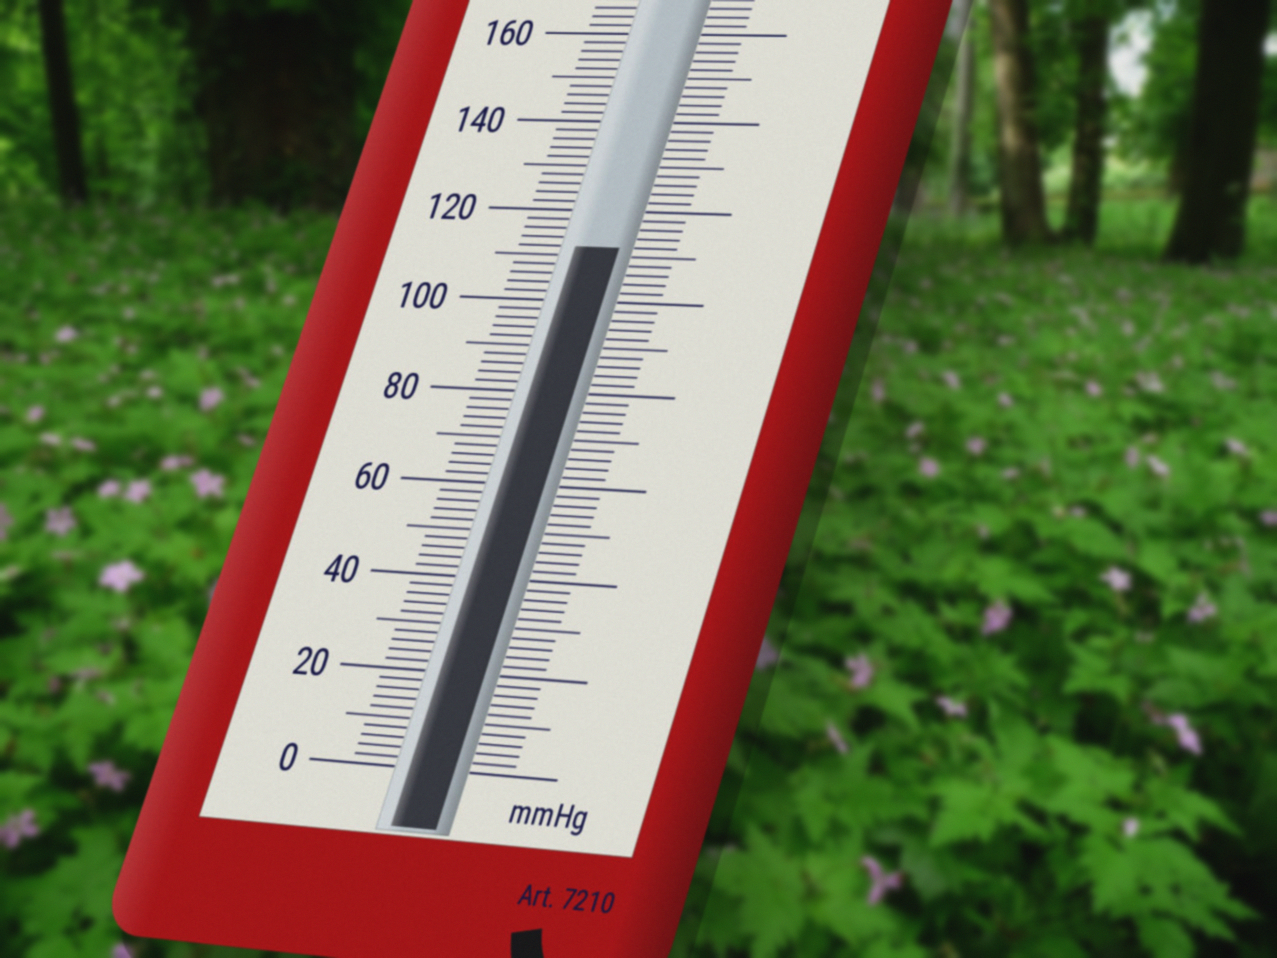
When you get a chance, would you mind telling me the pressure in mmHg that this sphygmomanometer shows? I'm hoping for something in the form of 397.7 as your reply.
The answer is 112
